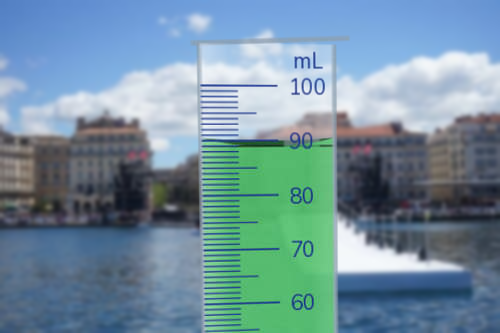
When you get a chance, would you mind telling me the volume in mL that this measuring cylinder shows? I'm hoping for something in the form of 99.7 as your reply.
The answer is 89
